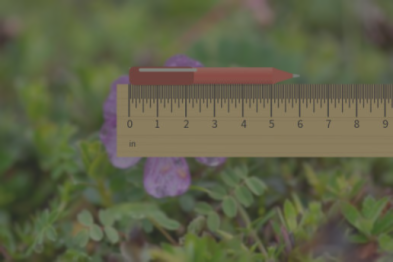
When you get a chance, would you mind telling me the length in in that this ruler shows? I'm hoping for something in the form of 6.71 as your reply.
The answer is 6
